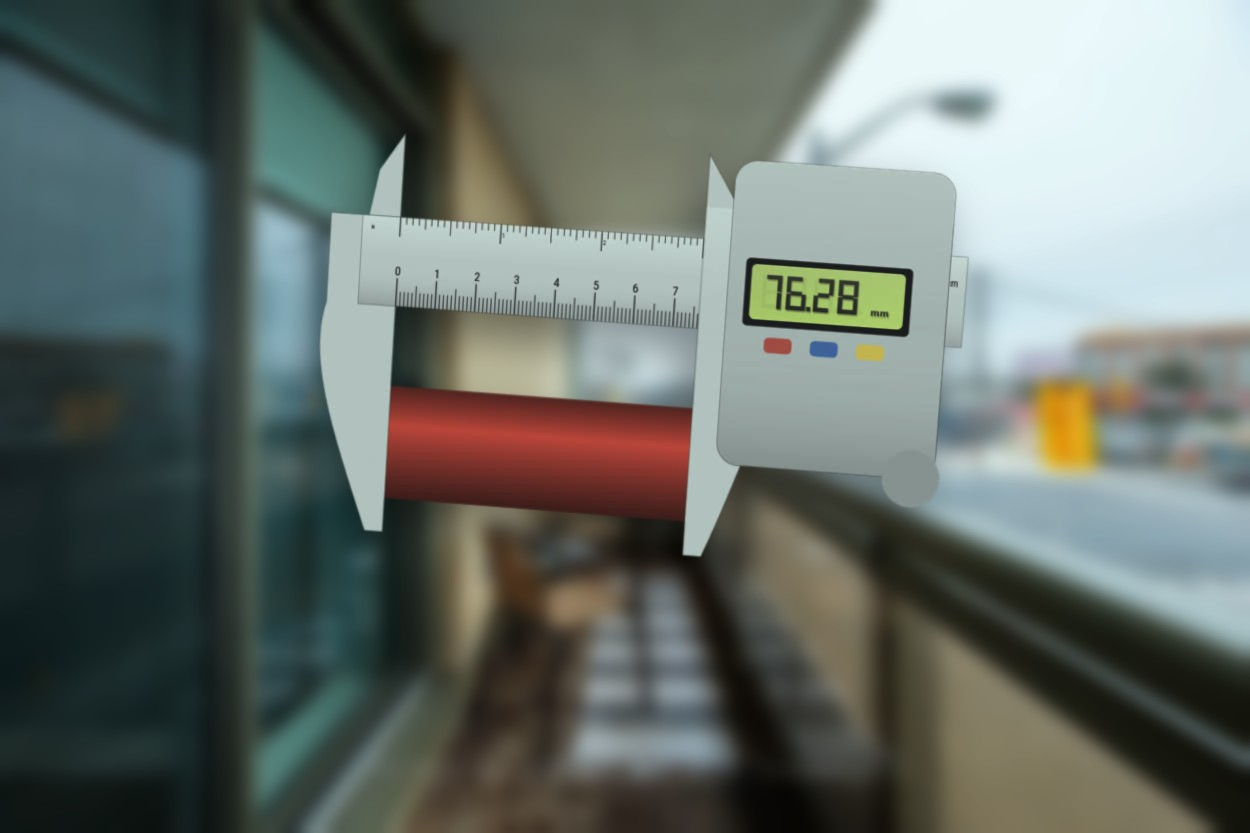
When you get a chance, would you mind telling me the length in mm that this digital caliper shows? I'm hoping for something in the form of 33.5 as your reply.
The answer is 76.28
